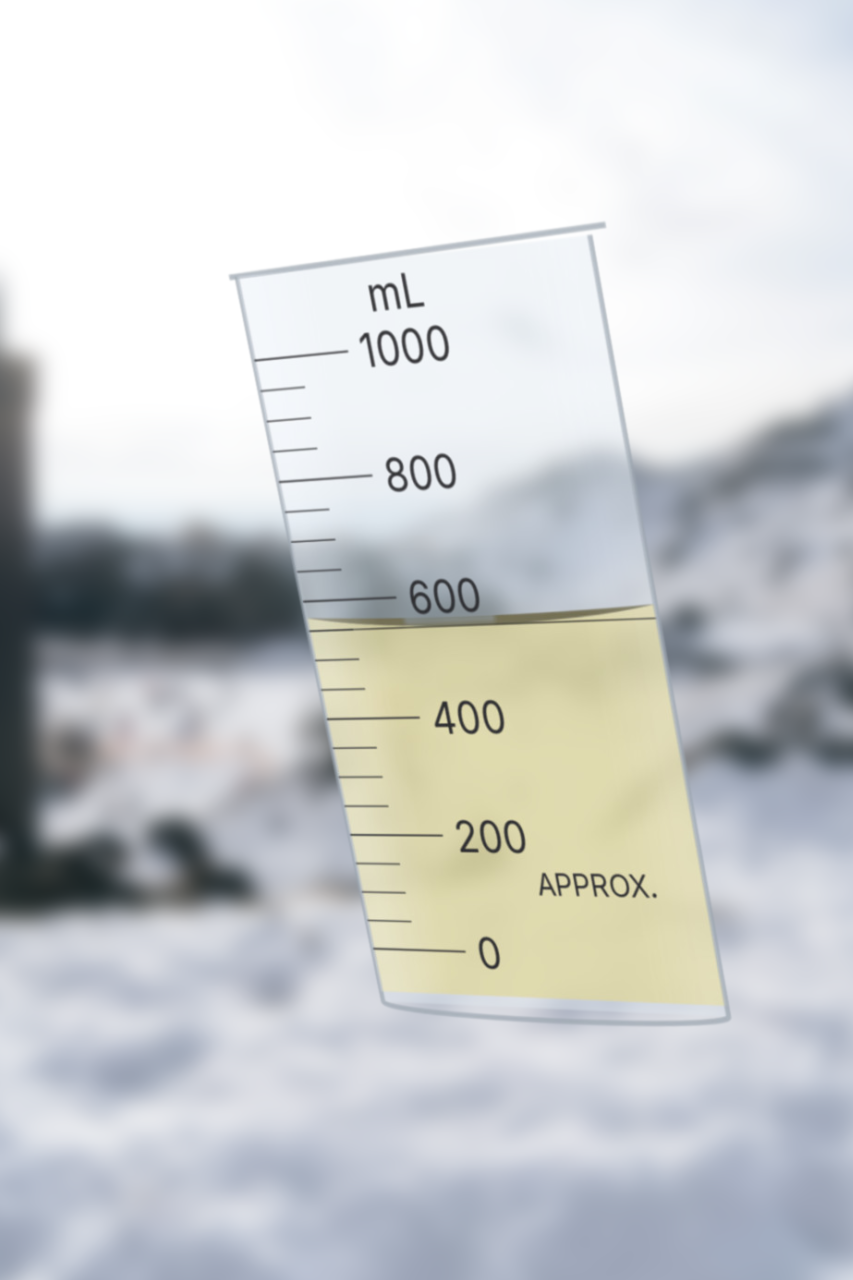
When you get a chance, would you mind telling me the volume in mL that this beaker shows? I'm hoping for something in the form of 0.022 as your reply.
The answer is 550
